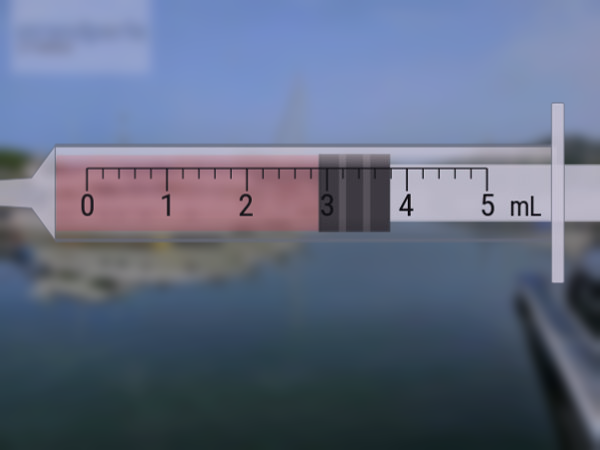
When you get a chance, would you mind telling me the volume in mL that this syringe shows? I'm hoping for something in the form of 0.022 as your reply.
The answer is 2.9
